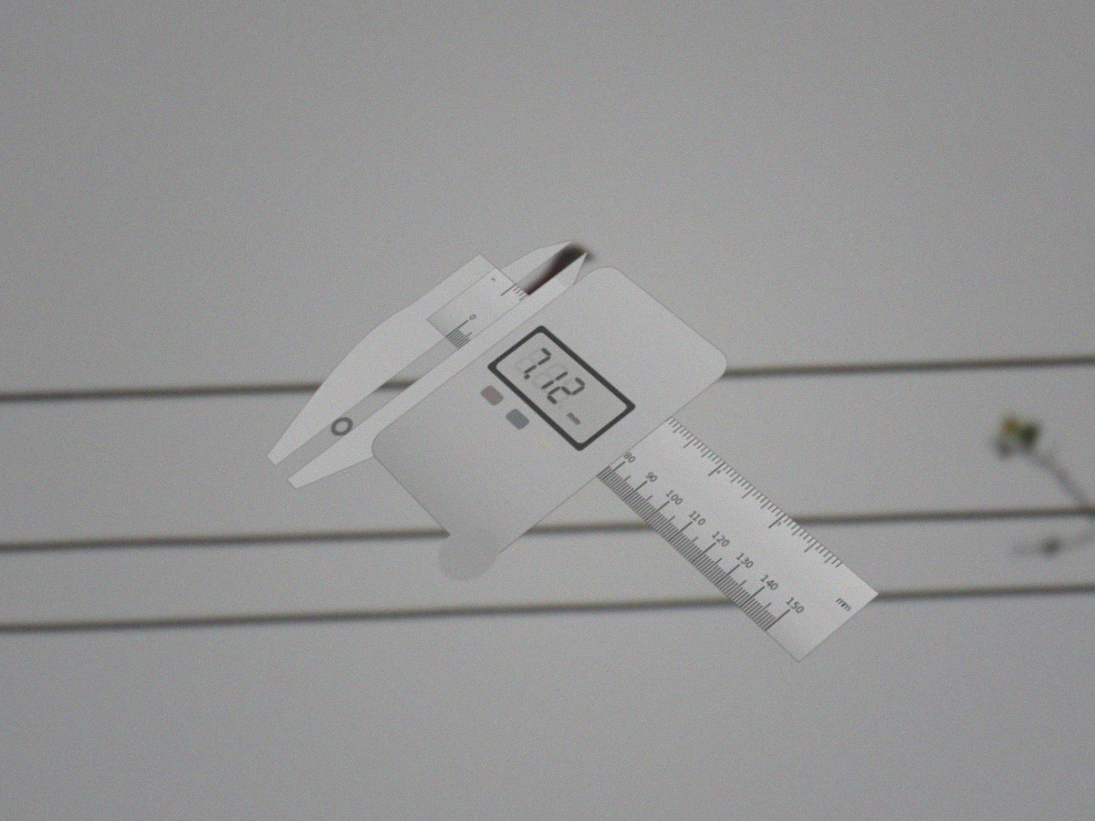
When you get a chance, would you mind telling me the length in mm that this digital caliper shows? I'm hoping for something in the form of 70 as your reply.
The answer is 7.12
